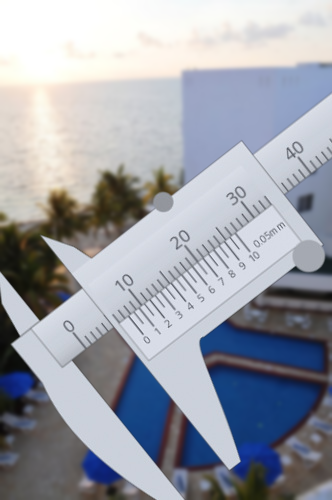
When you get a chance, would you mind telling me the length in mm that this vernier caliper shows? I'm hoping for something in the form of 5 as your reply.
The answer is 7.6
